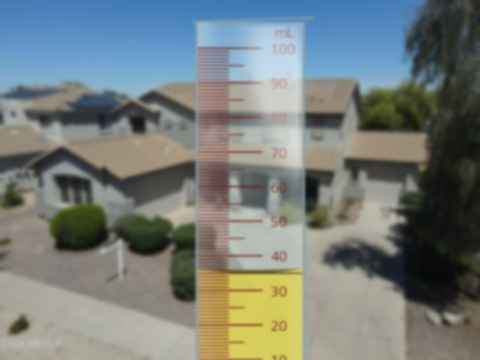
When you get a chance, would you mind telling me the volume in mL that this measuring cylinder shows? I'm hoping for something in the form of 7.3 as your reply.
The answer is 35
